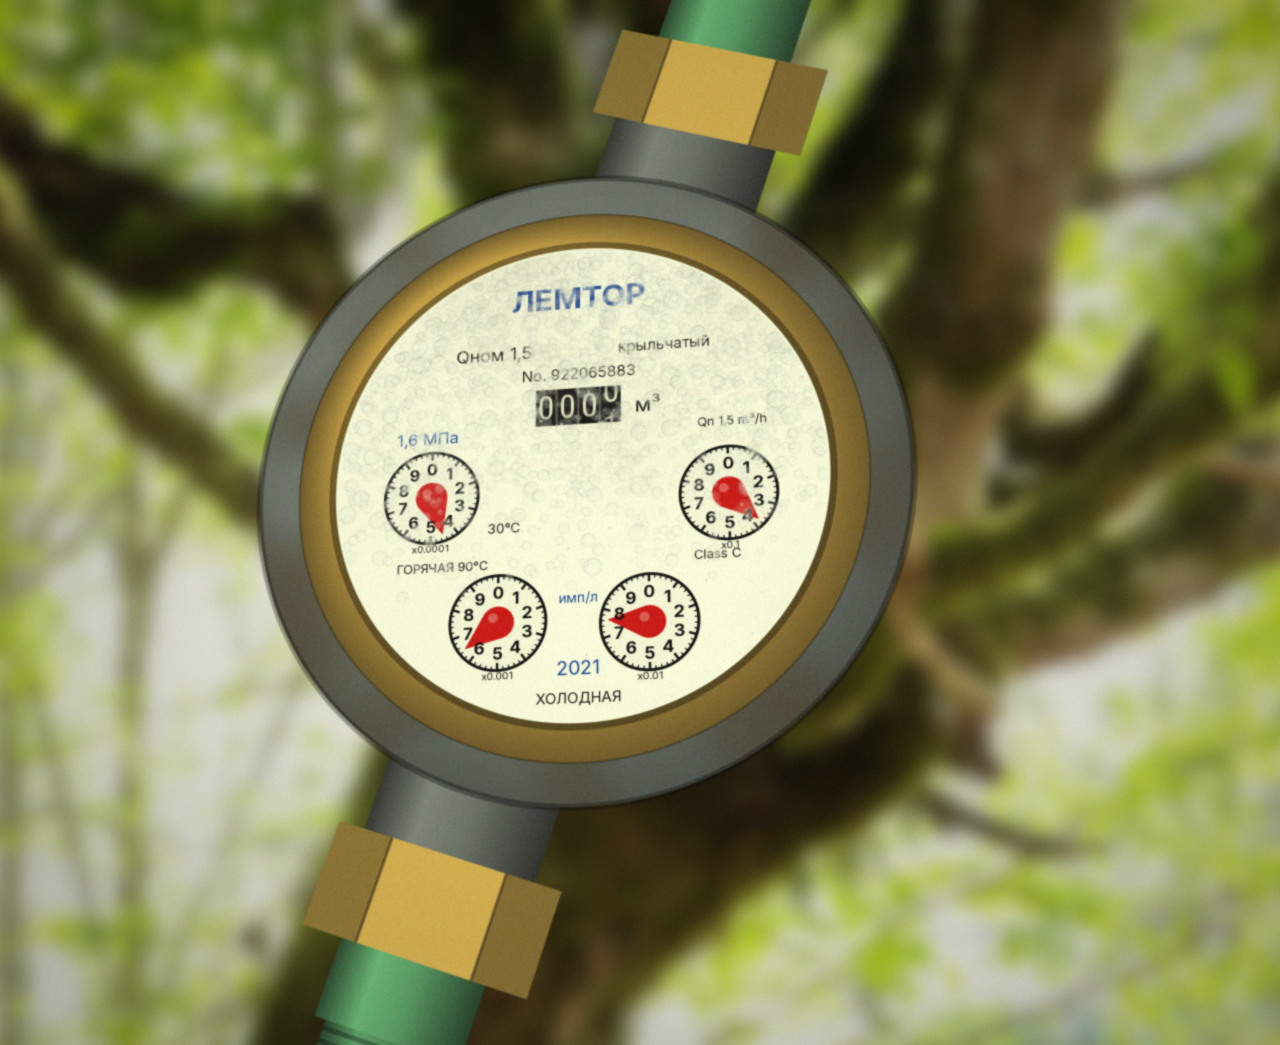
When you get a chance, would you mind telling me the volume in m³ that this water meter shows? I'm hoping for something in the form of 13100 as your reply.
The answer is 0.3764
